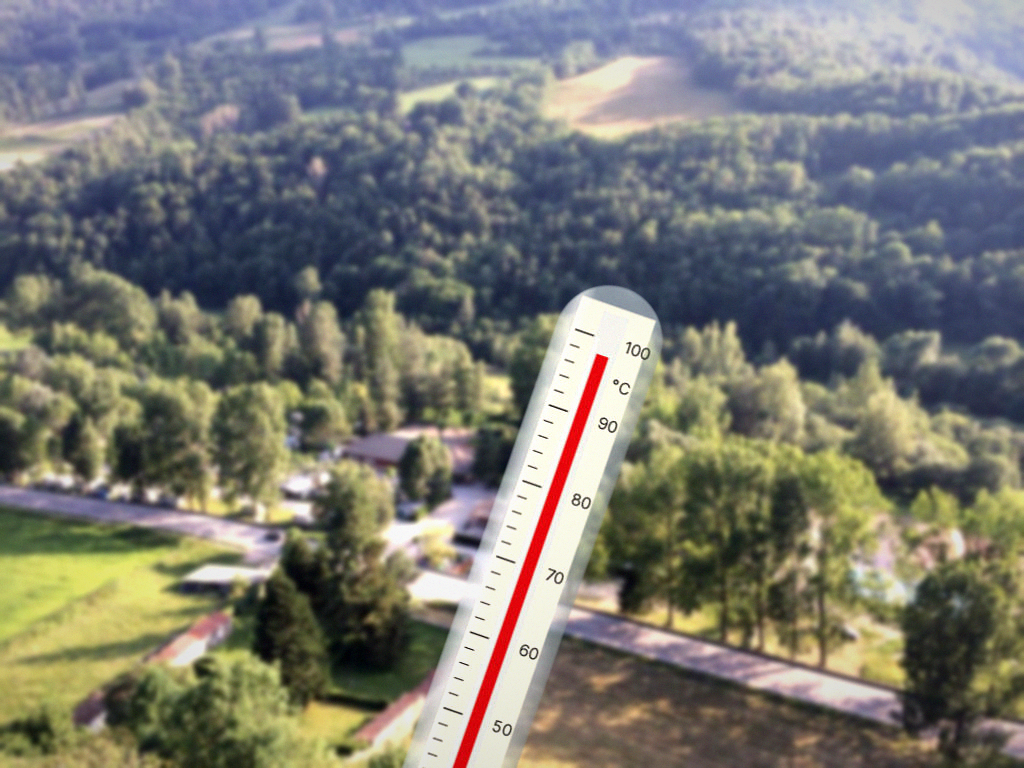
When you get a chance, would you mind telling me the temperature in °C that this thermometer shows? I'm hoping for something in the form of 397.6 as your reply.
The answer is 98
